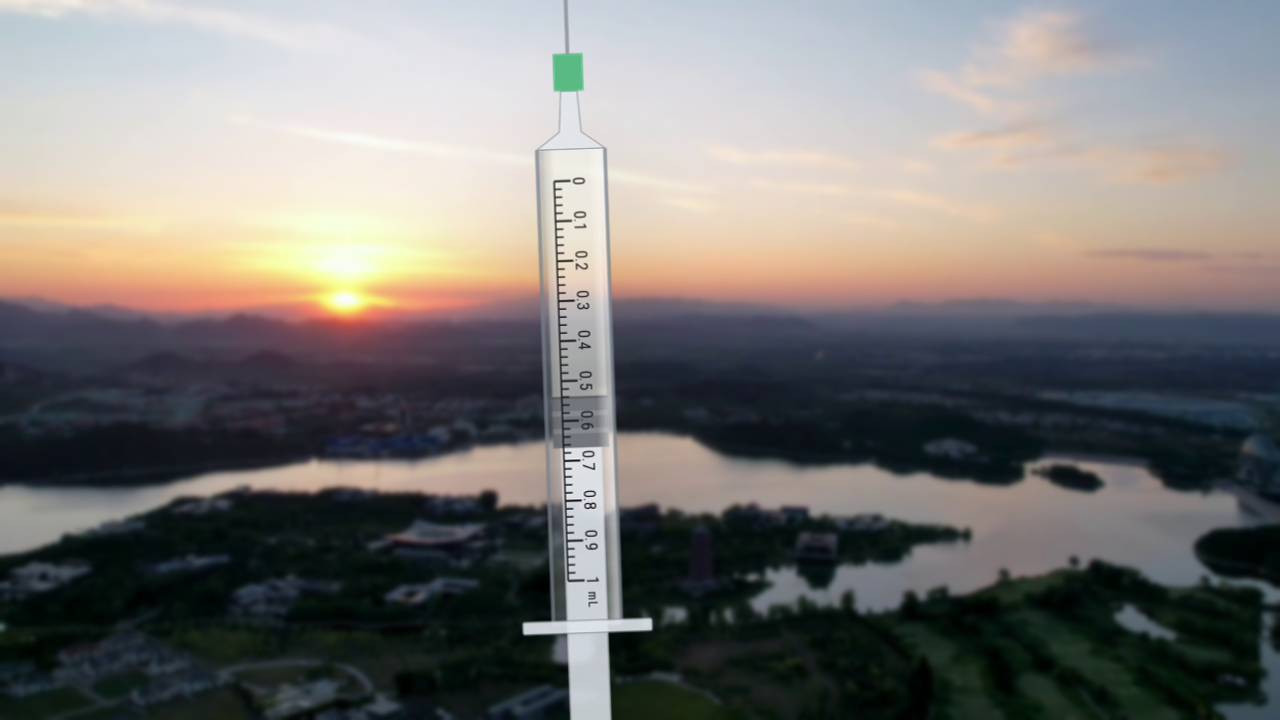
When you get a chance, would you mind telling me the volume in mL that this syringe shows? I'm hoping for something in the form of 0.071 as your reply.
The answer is 0.54
